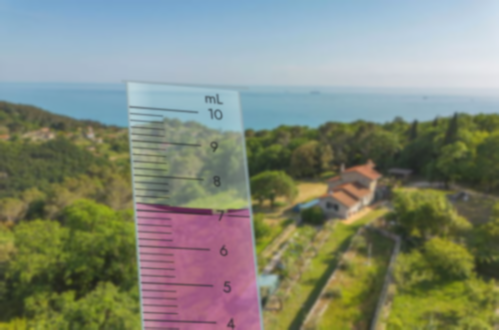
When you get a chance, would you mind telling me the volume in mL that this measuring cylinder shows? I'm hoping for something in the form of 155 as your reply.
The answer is 7
